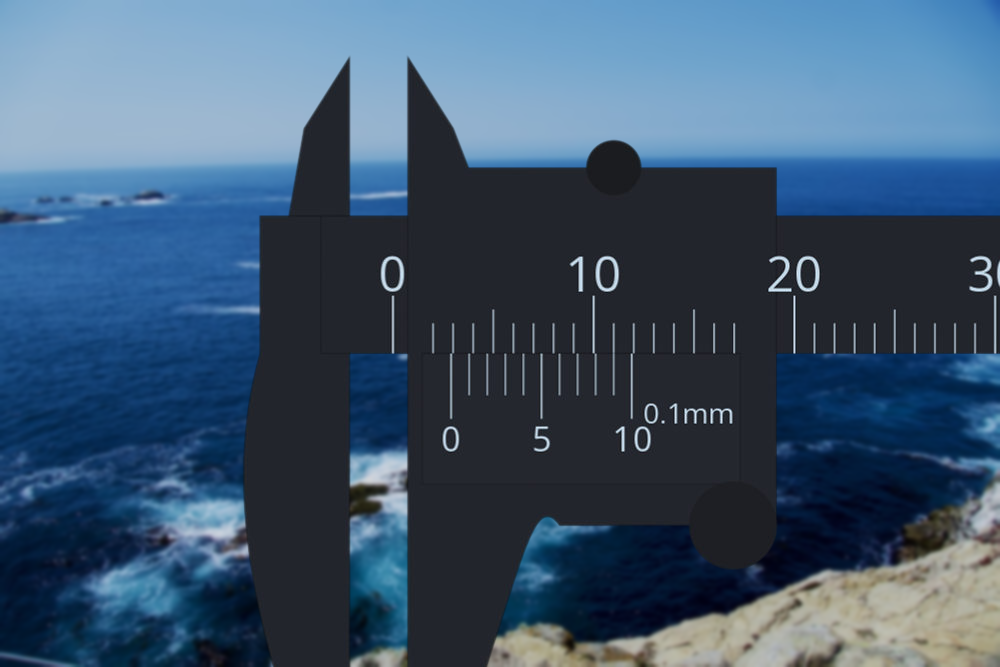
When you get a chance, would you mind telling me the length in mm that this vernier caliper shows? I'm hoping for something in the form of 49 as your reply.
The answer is 2.9
